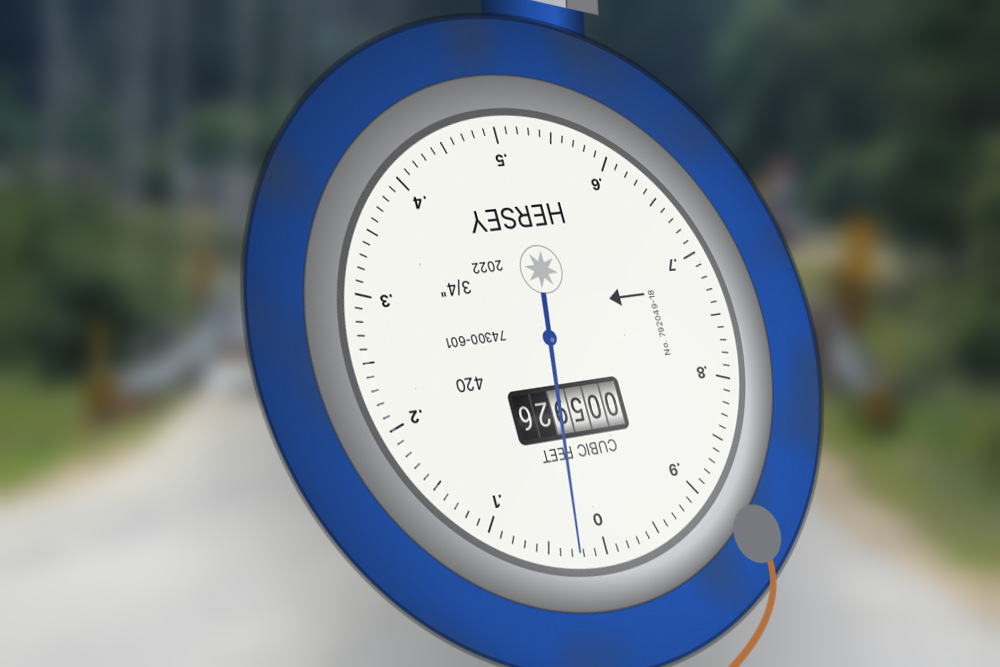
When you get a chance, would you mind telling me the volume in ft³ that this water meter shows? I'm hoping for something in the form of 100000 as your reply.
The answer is 5926.02
